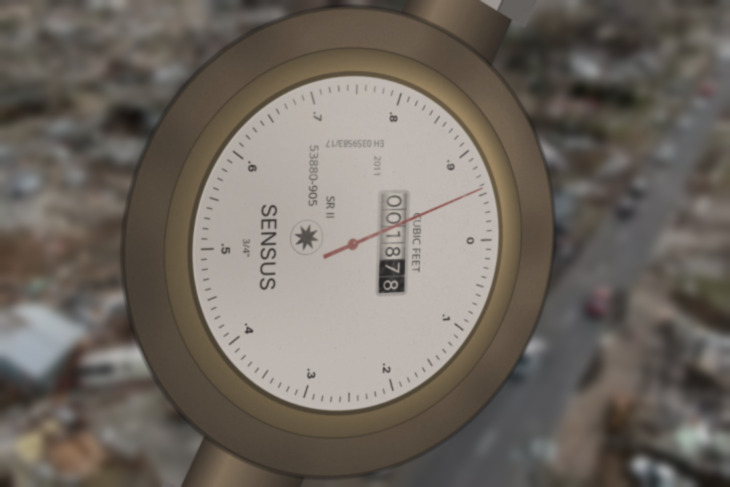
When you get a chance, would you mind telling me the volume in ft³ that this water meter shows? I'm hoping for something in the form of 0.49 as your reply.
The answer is 1877.94
